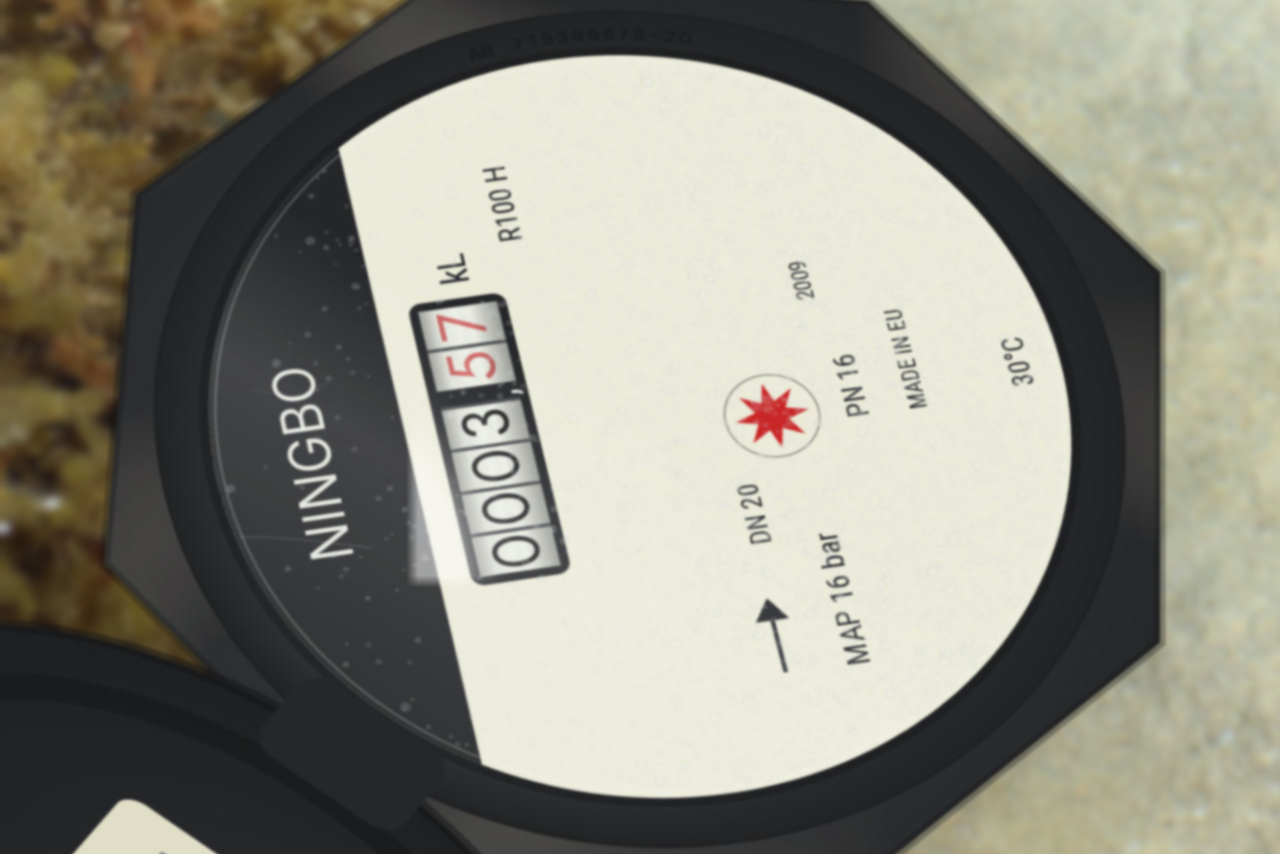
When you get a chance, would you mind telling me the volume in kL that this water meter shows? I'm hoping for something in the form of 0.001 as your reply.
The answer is 3.57
